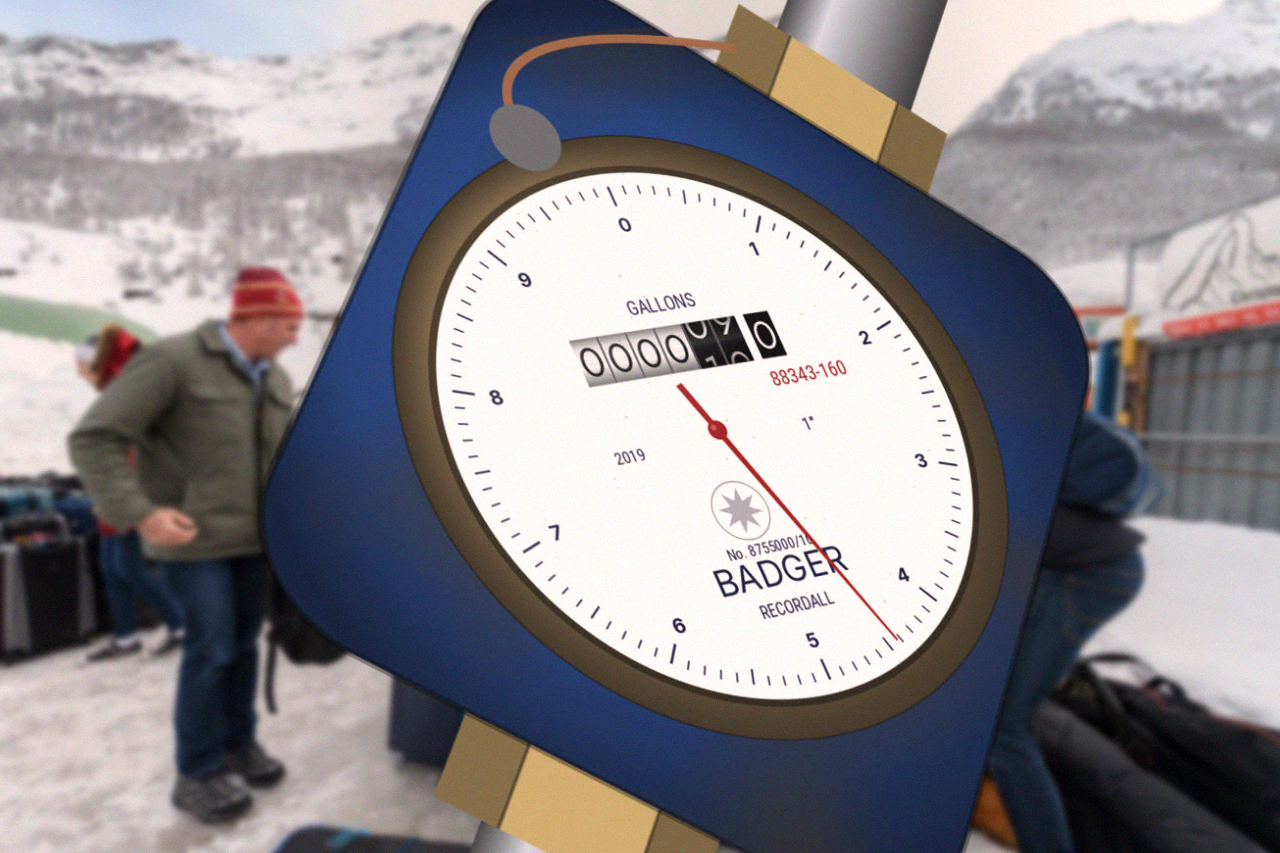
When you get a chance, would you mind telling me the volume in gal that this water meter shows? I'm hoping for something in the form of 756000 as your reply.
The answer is 94.4
